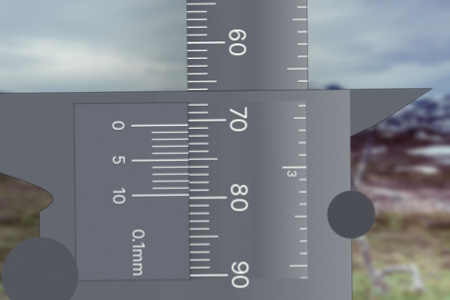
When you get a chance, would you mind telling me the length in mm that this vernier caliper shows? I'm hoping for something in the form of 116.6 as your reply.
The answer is 70.6
